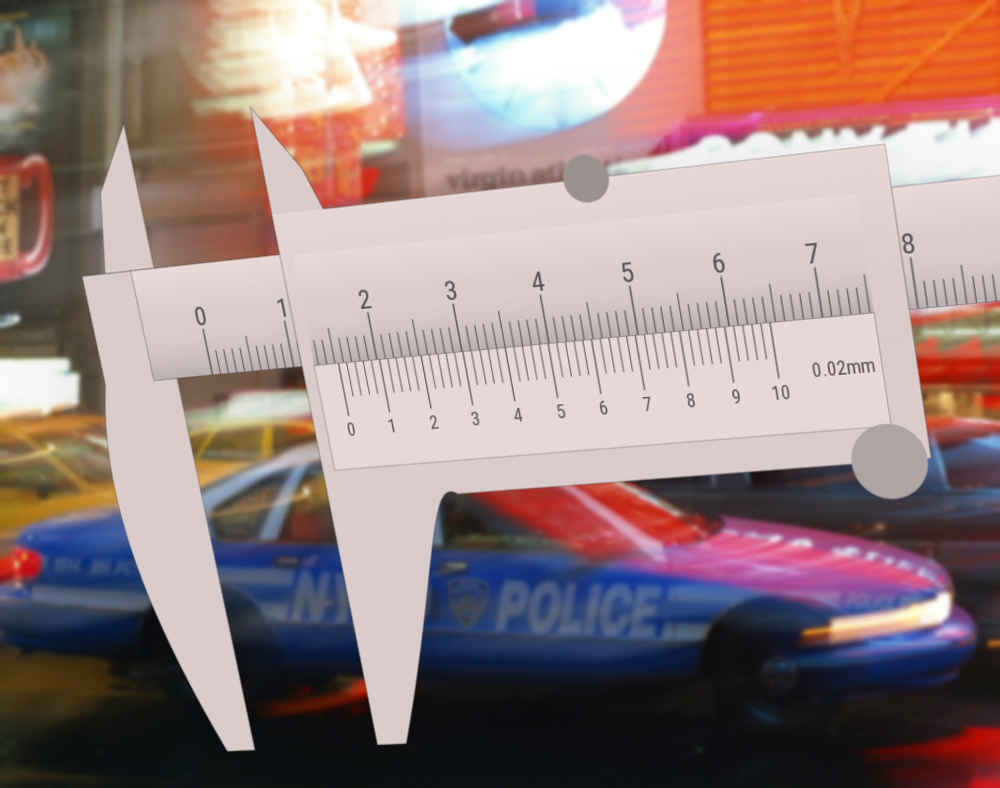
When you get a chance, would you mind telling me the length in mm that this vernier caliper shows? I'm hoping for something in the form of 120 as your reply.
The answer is 15.4
